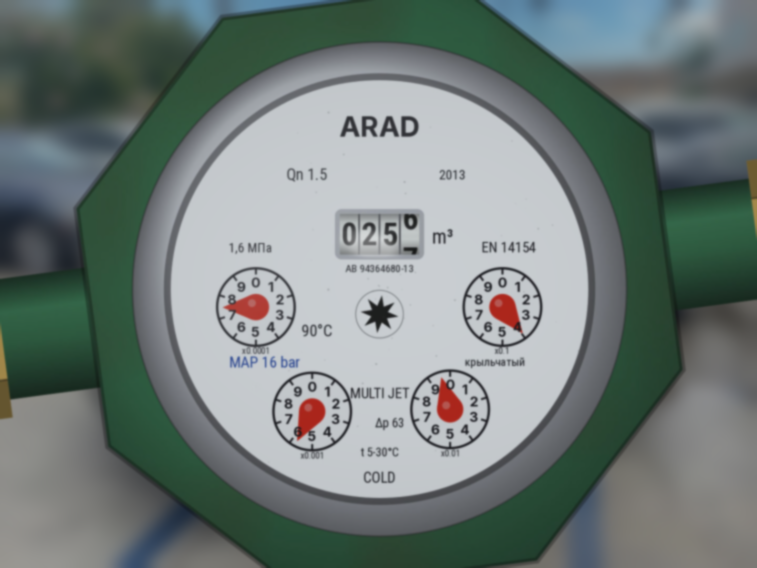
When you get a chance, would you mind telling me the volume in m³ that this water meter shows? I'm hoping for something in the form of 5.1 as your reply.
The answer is 256.3957
